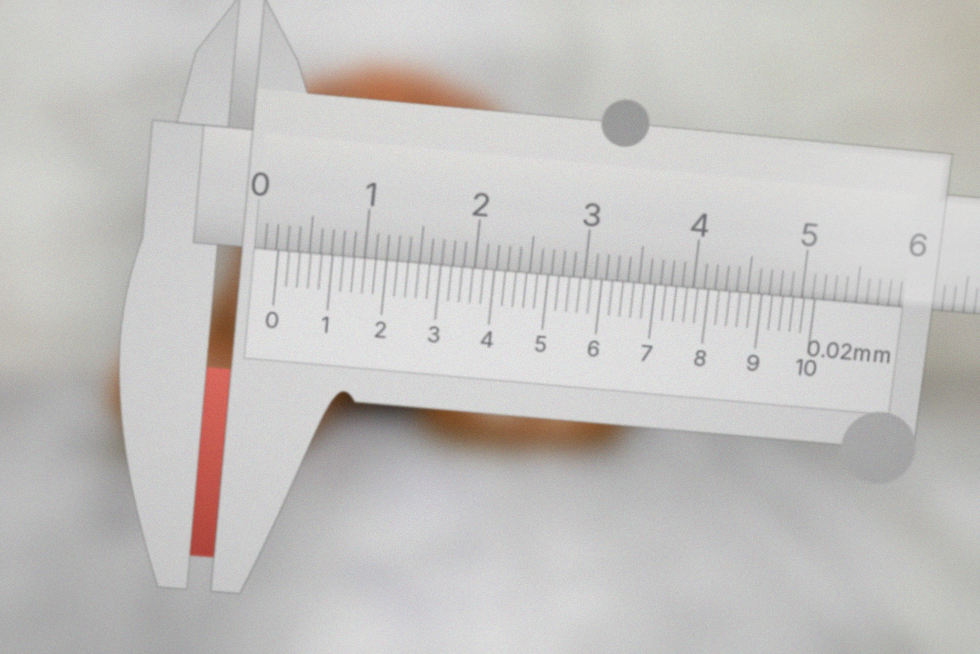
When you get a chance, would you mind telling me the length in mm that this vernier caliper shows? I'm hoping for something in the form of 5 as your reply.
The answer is 2.2
